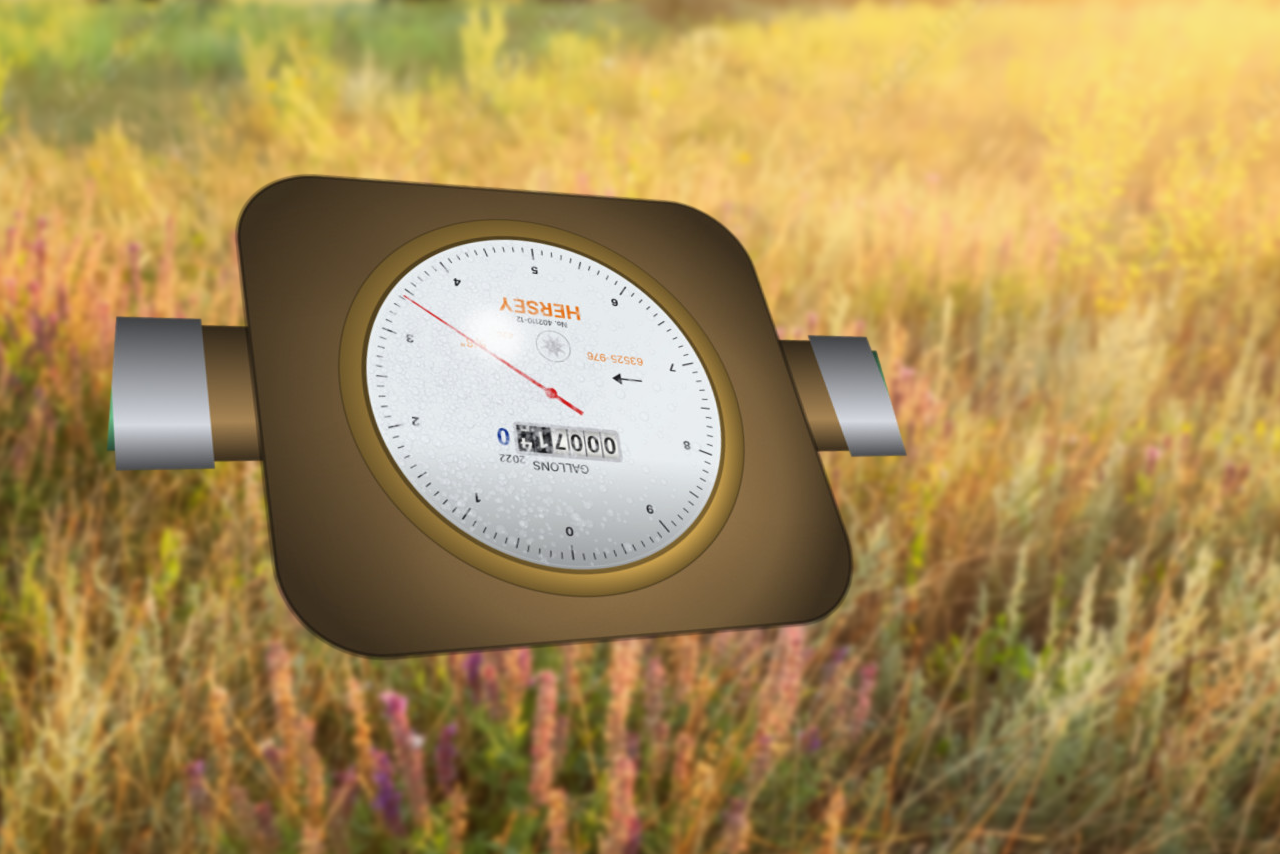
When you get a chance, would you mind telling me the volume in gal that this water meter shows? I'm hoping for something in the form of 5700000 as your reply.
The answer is 7143.4
